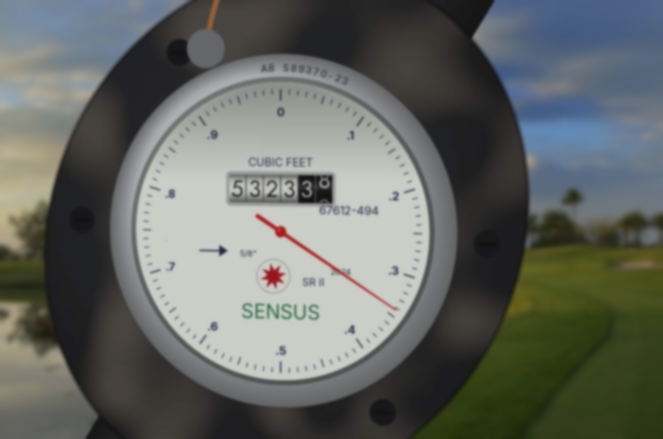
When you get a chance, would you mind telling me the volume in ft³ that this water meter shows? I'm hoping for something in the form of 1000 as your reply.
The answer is 532338.34
